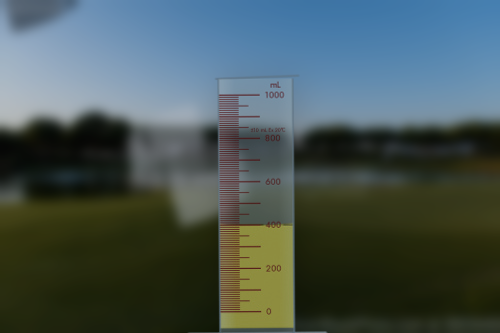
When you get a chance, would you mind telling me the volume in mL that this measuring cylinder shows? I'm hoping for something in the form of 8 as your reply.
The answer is 400
